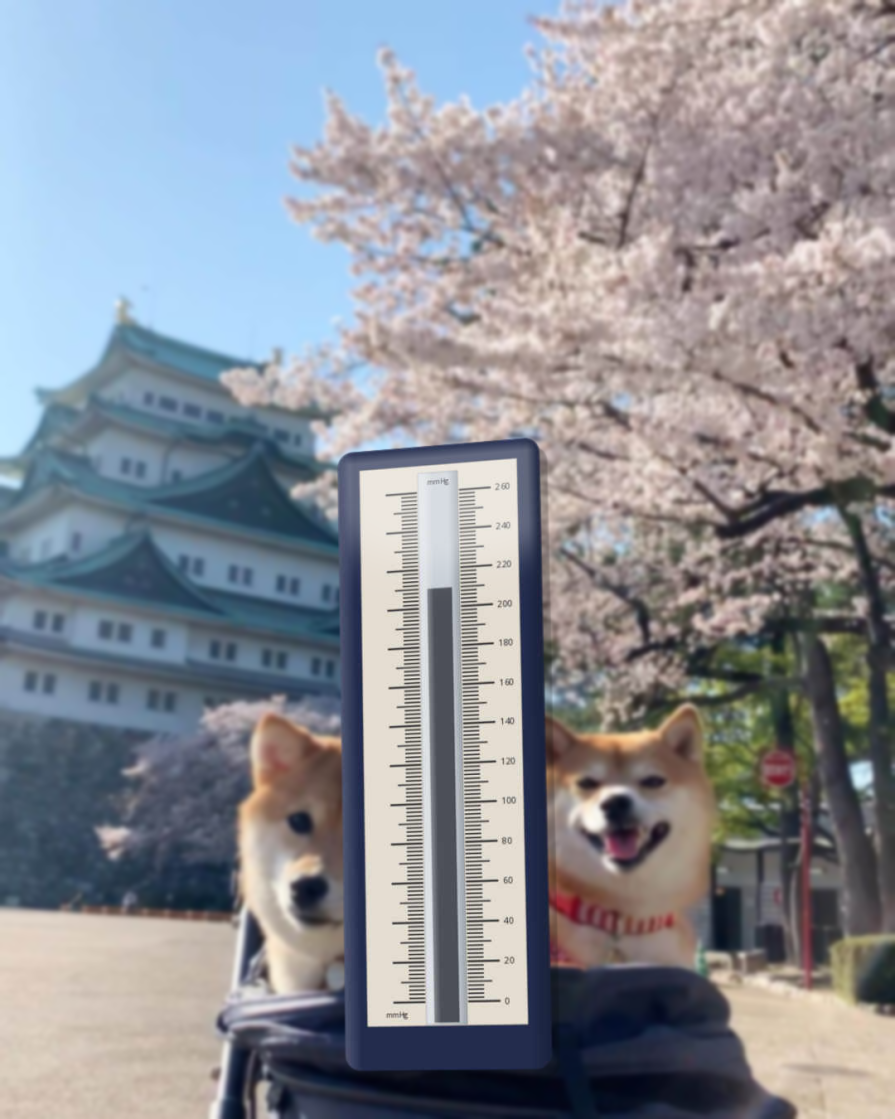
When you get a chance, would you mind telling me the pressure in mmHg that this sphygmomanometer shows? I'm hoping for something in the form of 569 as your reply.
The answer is 210
